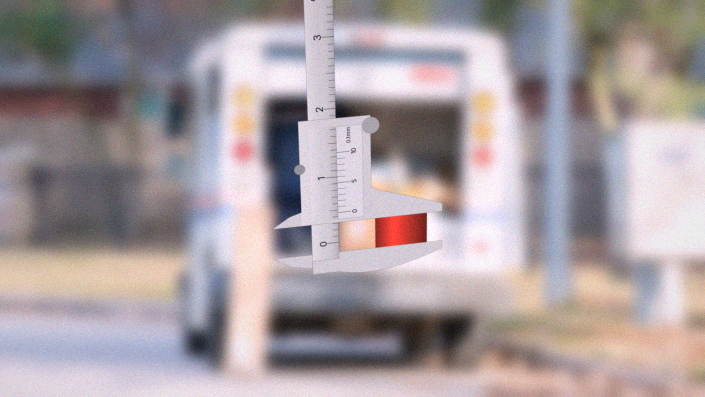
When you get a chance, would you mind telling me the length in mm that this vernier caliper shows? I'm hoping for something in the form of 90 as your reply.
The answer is 4.6
